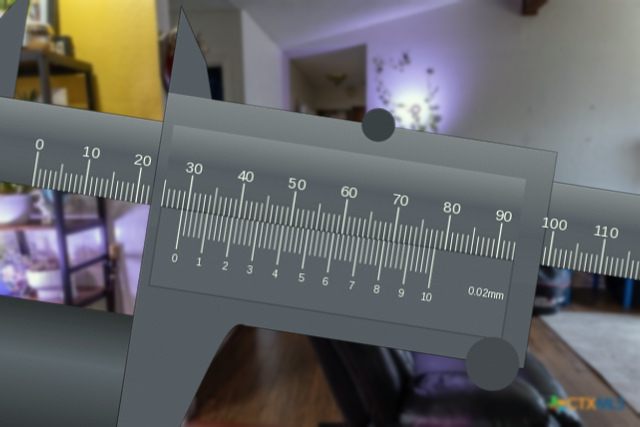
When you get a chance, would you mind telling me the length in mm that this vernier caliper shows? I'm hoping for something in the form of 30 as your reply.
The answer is 29.0
